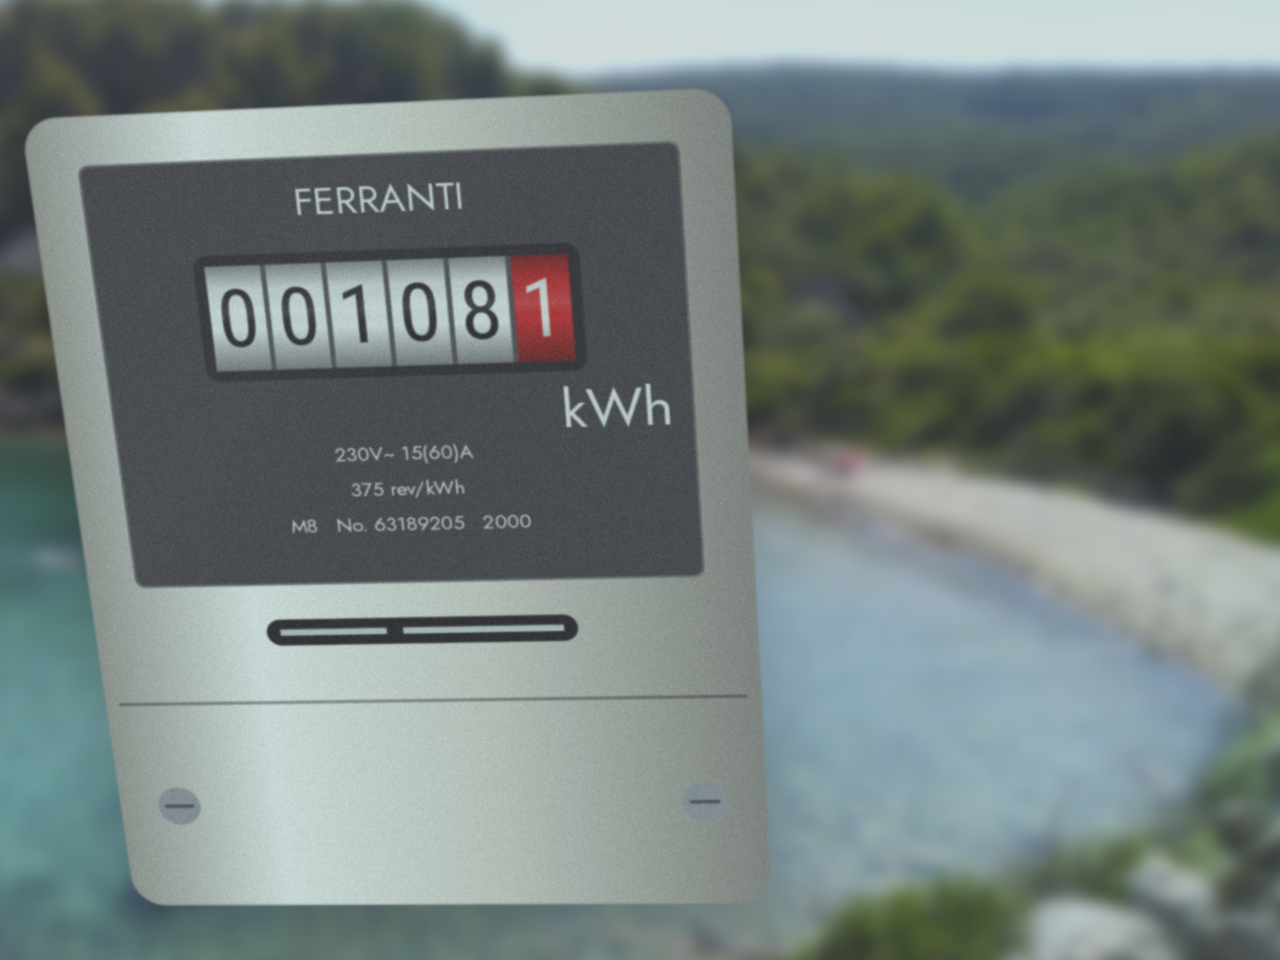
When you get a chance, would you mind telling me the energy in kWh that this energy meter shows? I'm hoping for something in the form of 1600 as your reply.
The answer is 108.1
